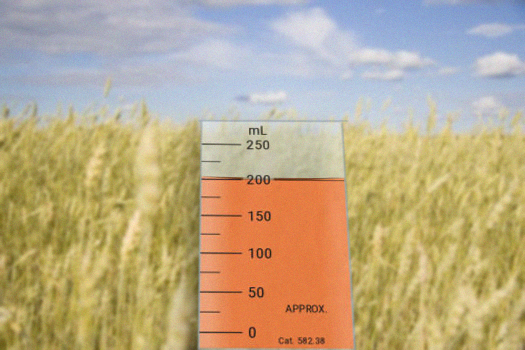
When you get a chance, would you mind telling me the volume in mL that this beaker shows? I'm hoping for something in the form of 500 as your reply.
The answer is 200
